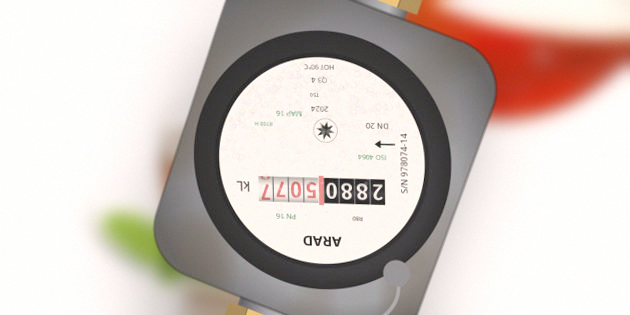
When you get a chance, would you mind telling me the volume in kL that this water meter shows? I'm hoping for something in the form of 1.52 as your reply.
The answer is 2880.5077
